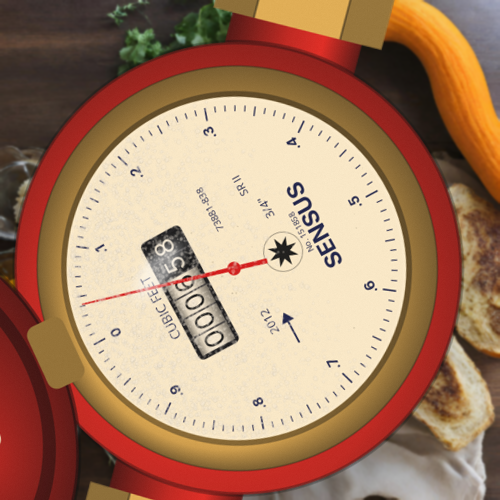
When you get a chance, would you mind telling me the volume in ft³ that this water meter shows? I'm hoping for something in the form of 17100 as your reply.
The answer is 658.04
